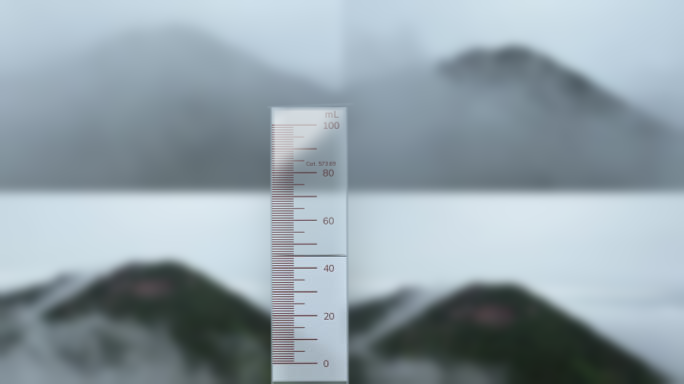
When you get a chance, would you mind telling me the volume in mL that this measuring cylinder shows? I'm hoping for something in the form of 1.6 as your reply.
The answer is 45
